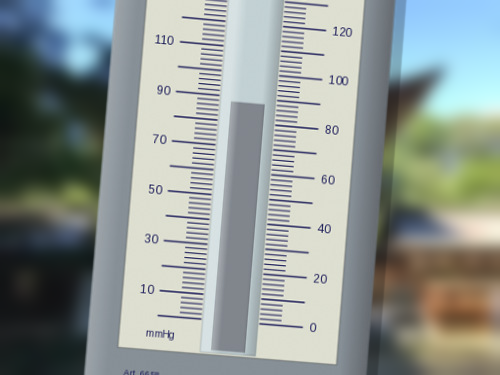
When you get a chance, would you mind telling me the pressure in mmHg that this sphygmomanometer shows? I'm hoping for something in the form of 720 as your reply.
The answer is 88
